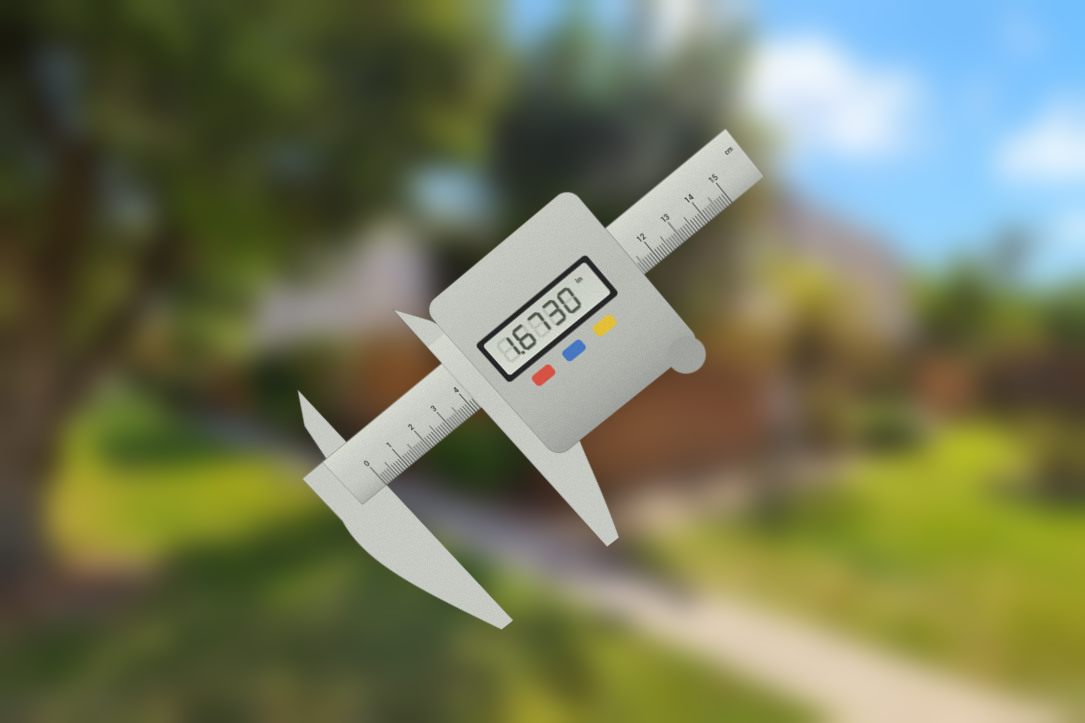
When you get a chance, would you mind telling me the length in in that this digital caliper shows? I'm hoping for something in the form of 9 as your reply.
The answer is 1.6730
